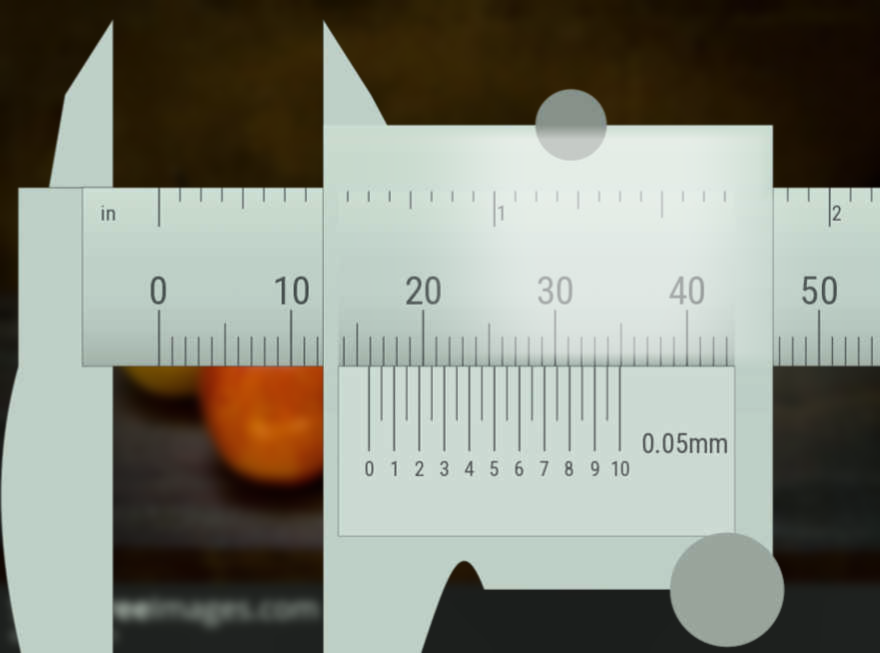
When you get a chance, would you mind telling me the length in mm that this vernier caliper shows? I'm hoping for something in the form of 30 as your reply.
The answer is 15.9
